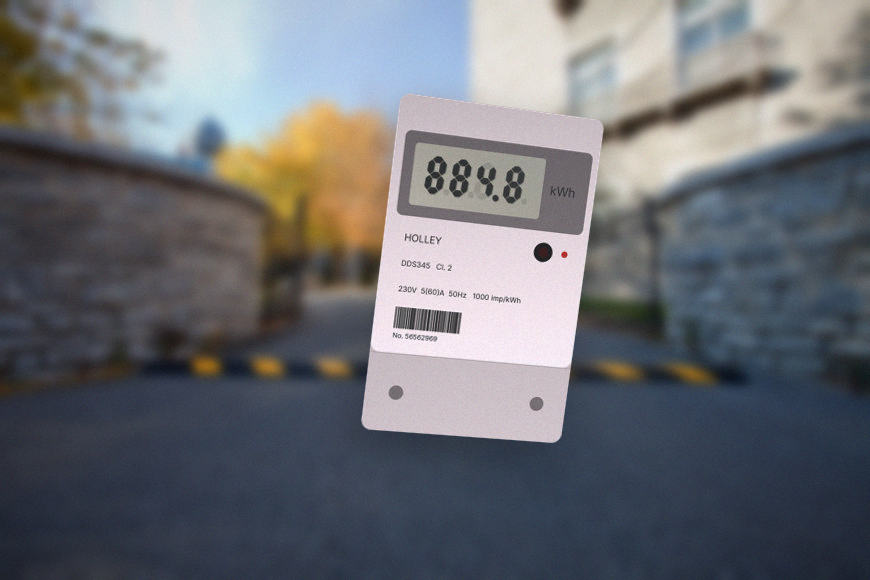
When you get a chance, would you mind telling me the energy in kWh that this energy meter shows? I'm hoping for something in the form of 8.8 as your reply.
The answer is 884.8
